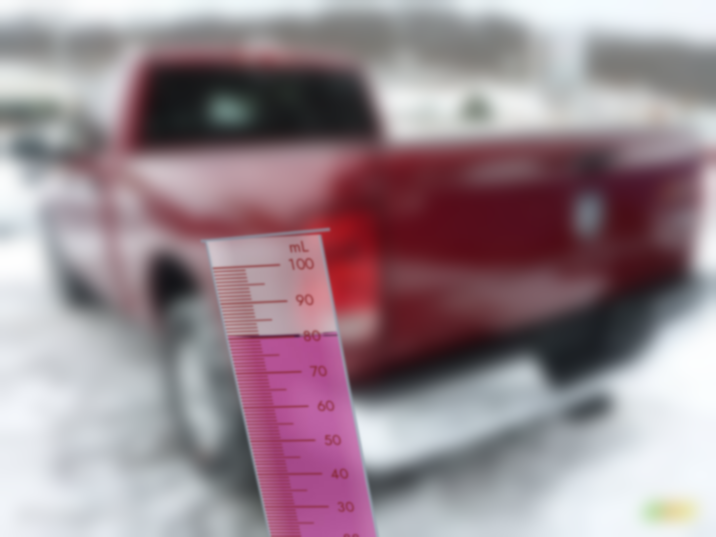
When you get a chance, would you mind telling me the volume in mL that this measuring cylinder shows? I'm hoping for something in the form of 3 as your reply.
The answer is 80
